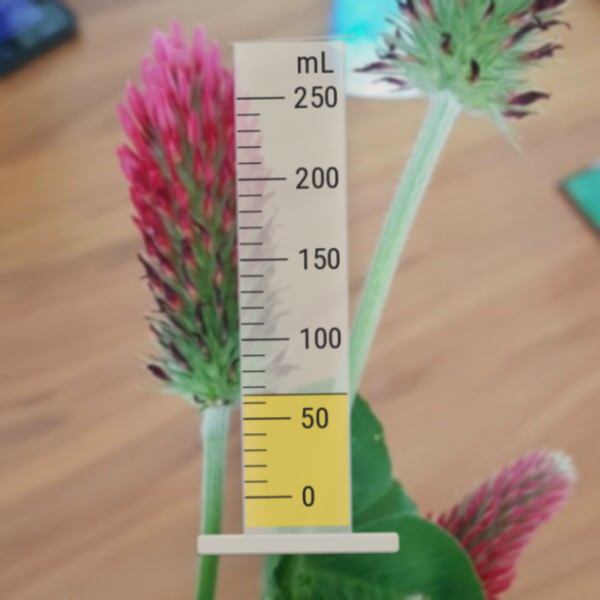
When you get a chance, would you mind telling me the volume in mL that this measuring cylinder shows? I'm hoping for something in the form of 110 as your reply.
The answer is 65
